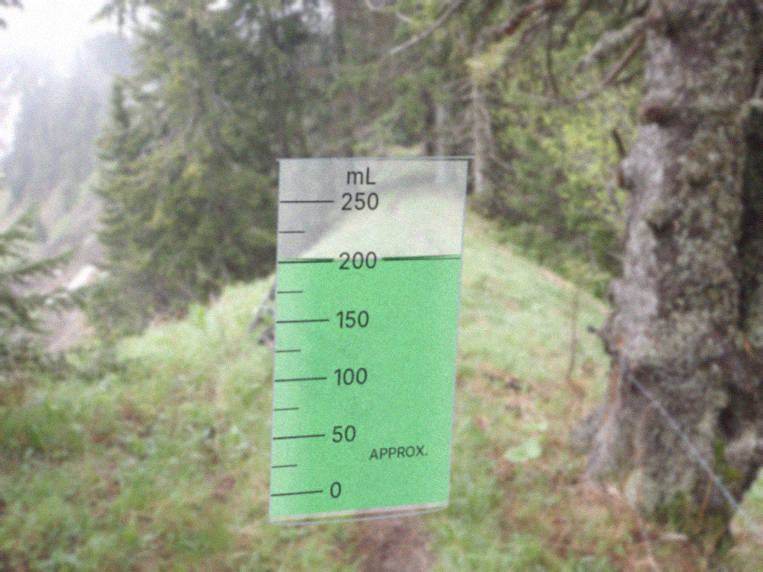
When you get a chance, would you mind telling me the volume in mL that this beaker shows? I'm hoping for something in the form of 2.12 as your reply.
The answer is 200
